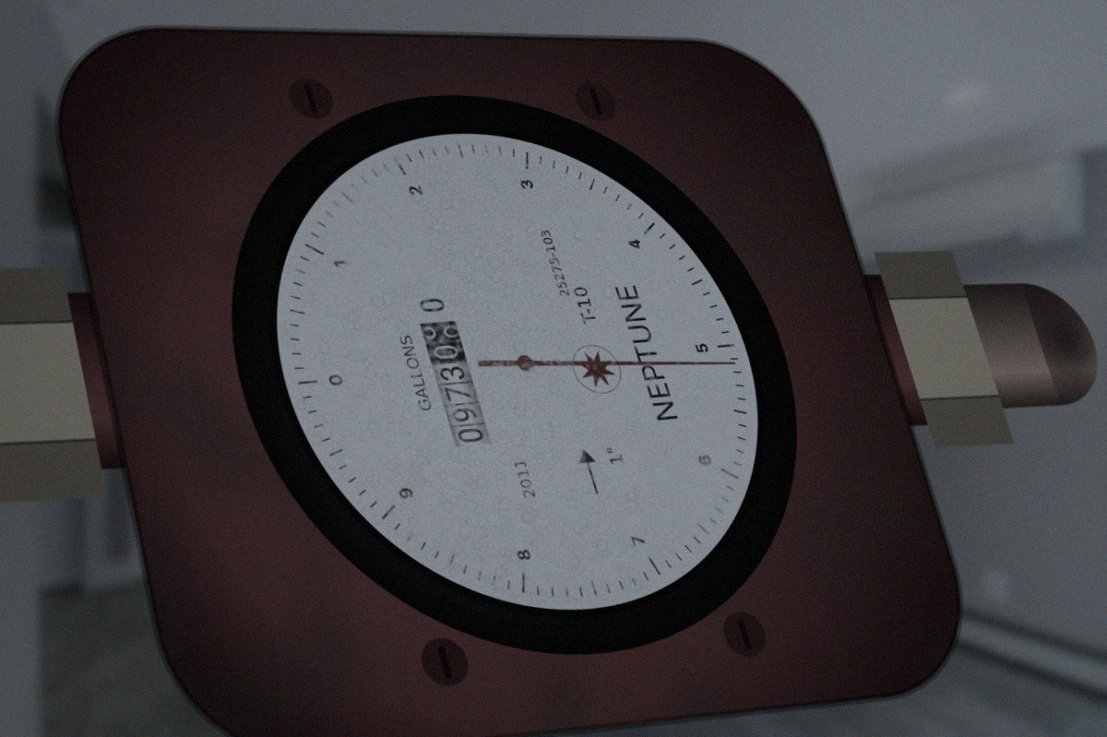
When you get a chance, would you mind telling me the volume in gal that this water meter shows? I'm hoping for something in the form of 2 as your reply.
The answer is 973085.1
